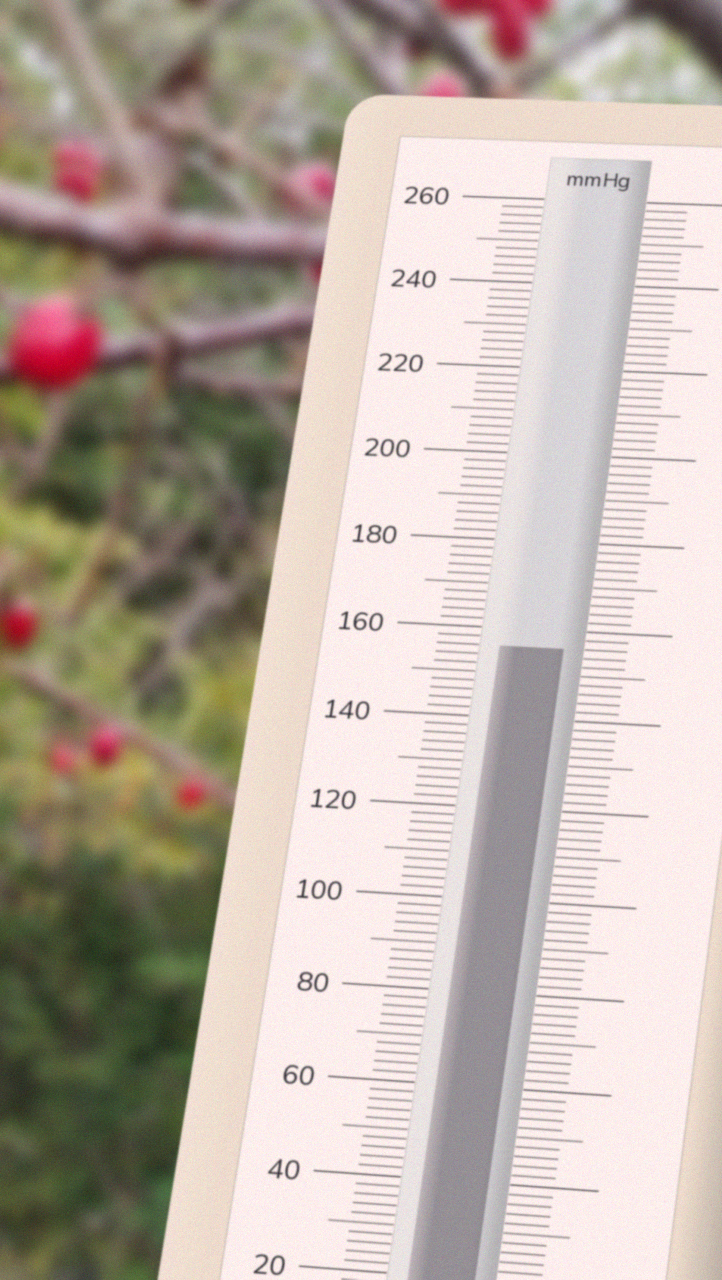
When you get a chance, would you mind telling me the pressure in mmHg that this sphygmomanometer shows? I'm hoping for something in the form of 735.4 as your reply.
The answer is 156
